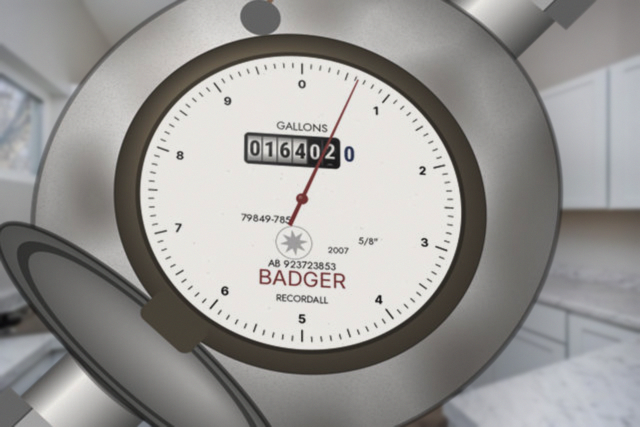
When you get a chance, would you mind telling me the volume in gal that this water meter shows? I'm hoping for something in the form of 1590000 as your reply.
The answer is 164020.6
